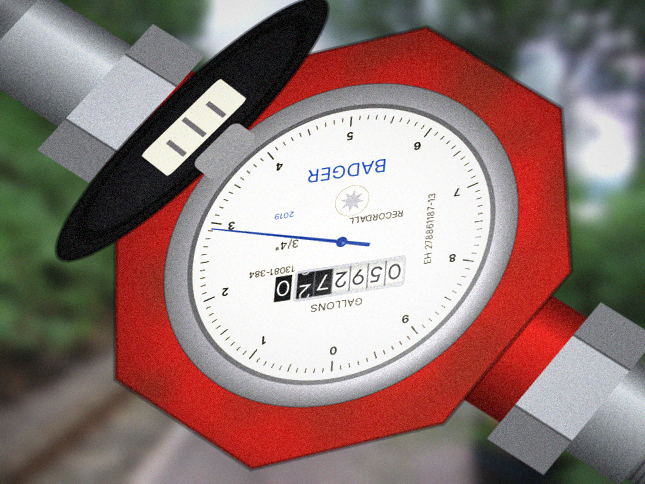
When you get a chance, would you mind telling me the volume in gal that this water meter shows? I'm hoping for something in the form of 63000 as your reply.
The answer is 592722.9
